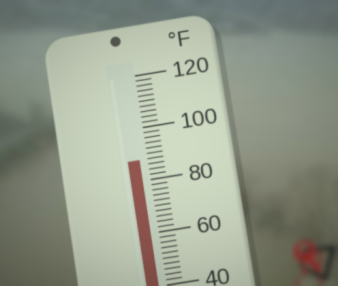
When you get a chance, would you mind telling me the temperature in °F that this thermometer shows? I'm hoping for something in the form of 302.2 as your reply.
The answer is 88
